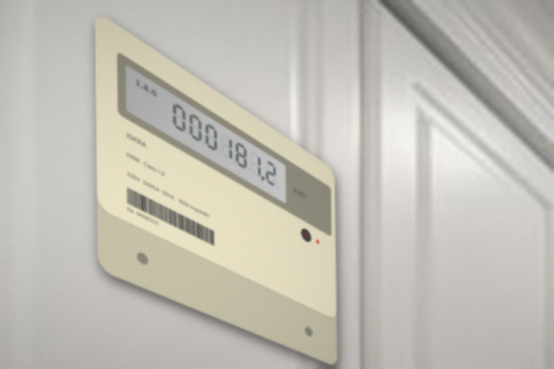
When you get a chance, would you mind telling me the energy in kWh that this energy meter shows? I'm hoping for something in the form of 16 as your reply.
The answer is 181.2
